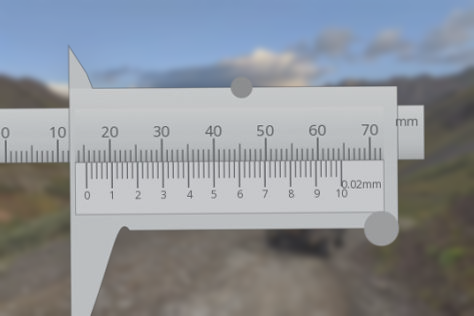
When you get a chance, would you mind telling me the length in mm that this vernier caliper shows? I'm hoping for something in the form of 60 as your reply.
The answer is 15.5
